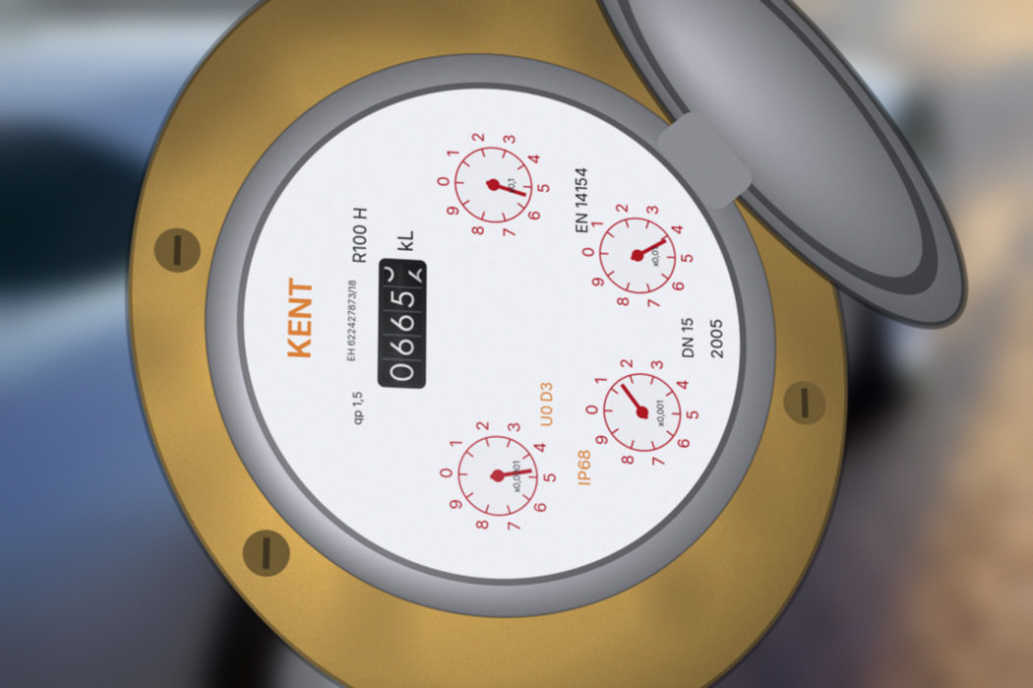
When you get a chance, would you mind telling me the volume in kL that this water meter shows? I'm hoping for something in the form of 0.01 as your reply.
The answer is 6655.5414
